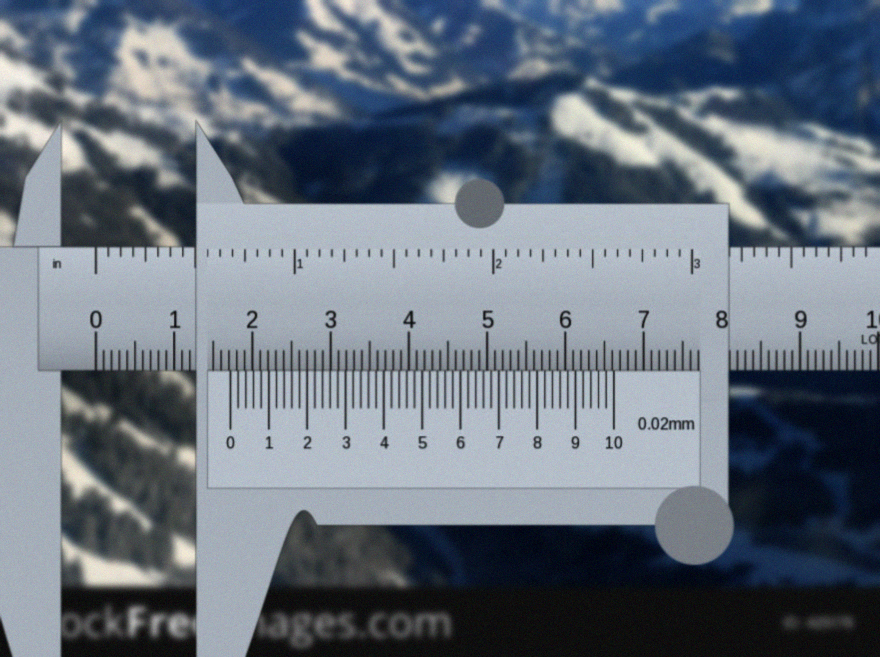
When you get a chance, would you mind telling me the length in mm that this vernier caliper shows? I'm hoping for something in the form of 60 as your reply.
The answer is 17.2
